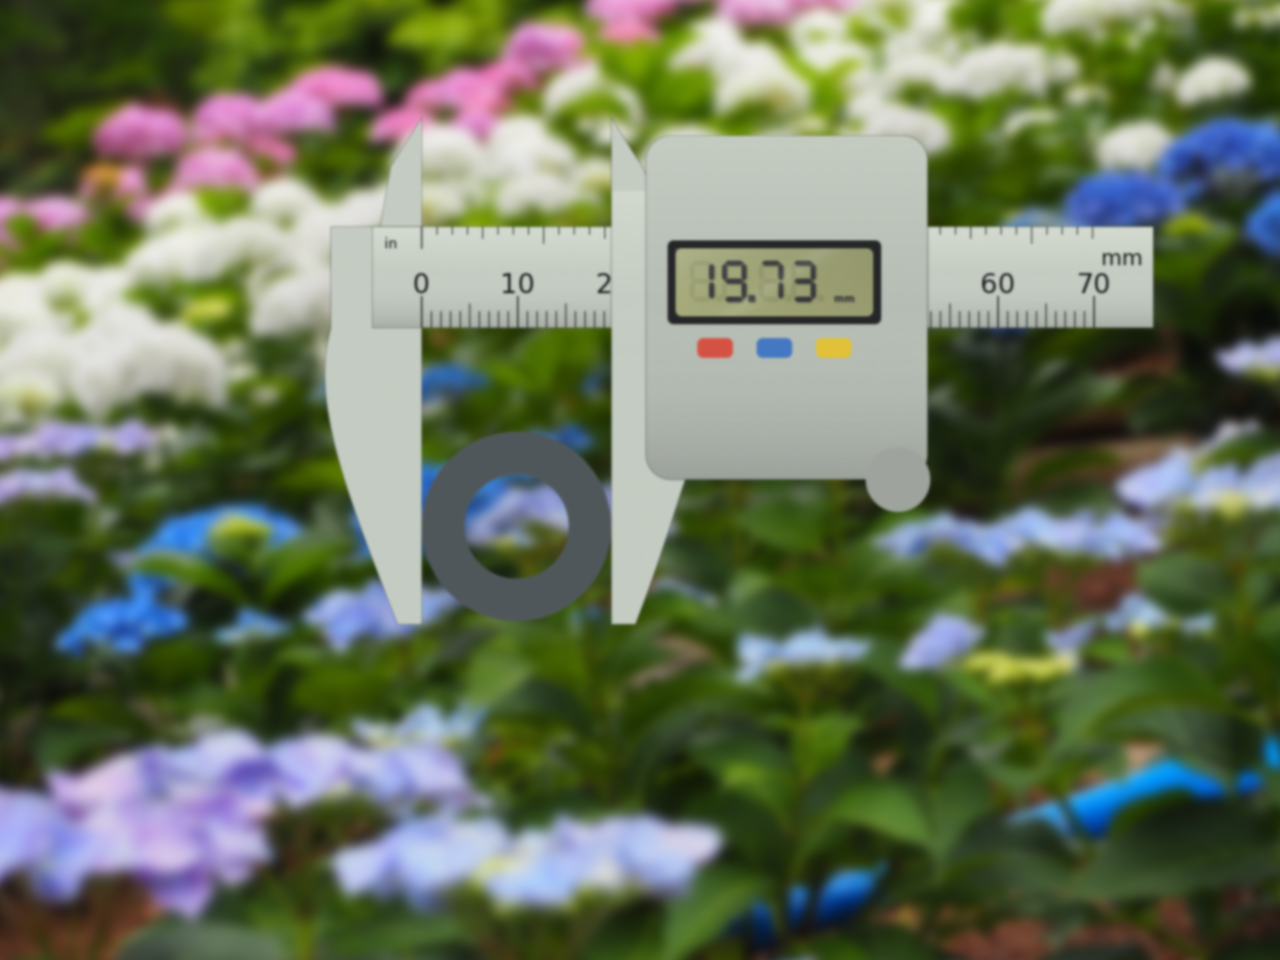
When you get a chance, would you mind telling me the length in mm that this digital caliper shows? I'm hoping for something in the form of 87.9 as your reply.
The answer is 19.73
